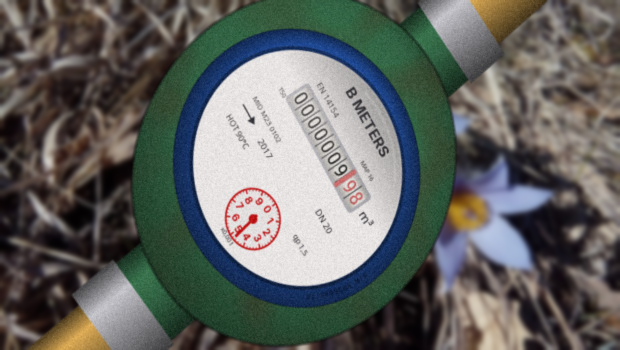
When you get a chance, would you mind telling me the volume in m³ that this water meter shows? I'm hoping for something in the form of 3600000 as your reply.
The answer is 9.984
